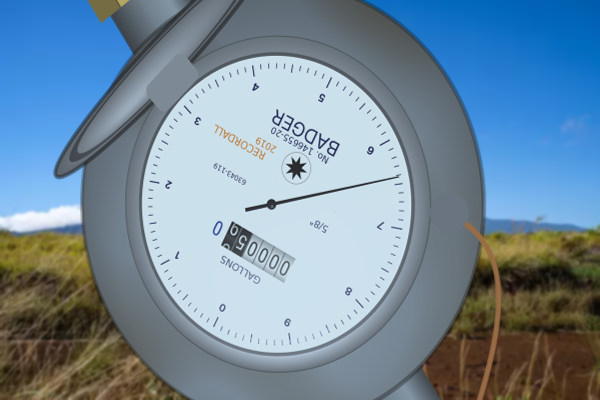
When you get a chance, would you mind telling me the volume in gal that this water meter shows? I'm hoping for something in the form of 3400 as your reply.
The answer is 586.4
